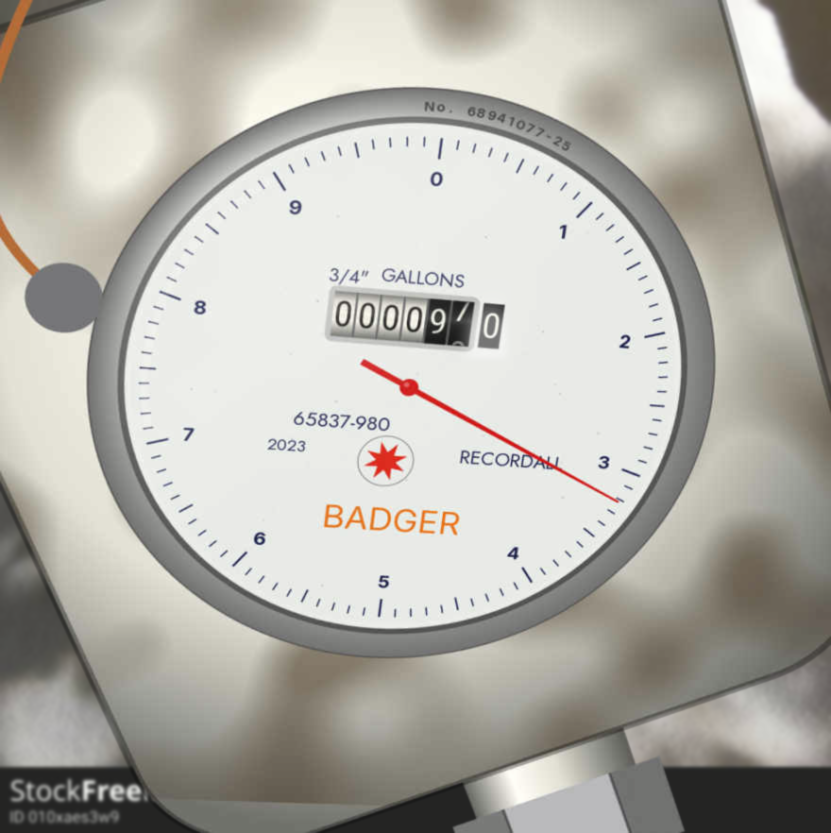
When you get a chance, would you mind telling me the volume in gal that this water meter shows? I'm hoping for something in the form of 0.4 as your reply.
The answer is 973.2
